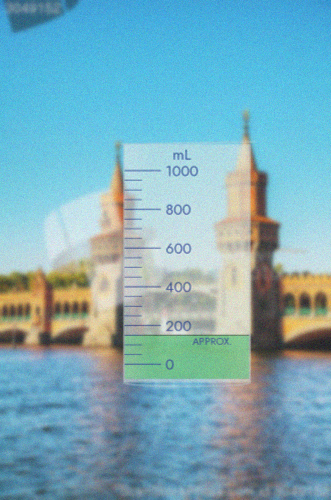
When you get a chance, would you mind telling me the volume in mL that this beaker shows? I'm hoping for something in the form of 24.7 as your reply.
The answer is 150
